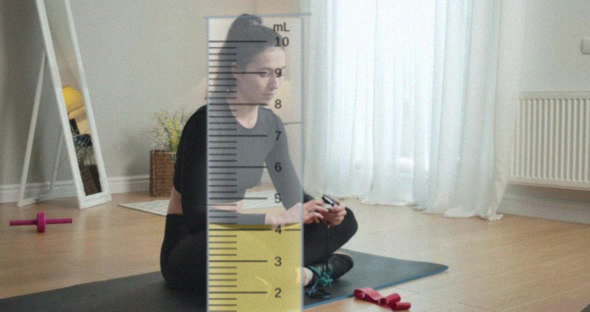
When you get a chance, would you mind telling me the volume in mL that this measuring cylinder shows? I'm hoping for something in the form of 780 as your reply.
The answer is 4
